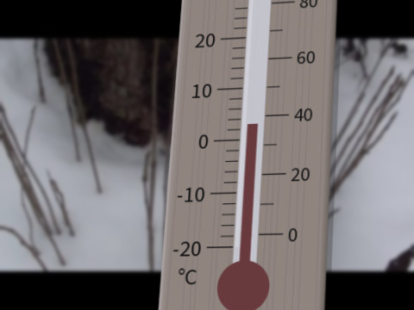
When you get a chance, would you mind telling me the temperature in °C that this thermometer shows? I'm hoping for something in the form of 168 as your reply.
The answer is 3
